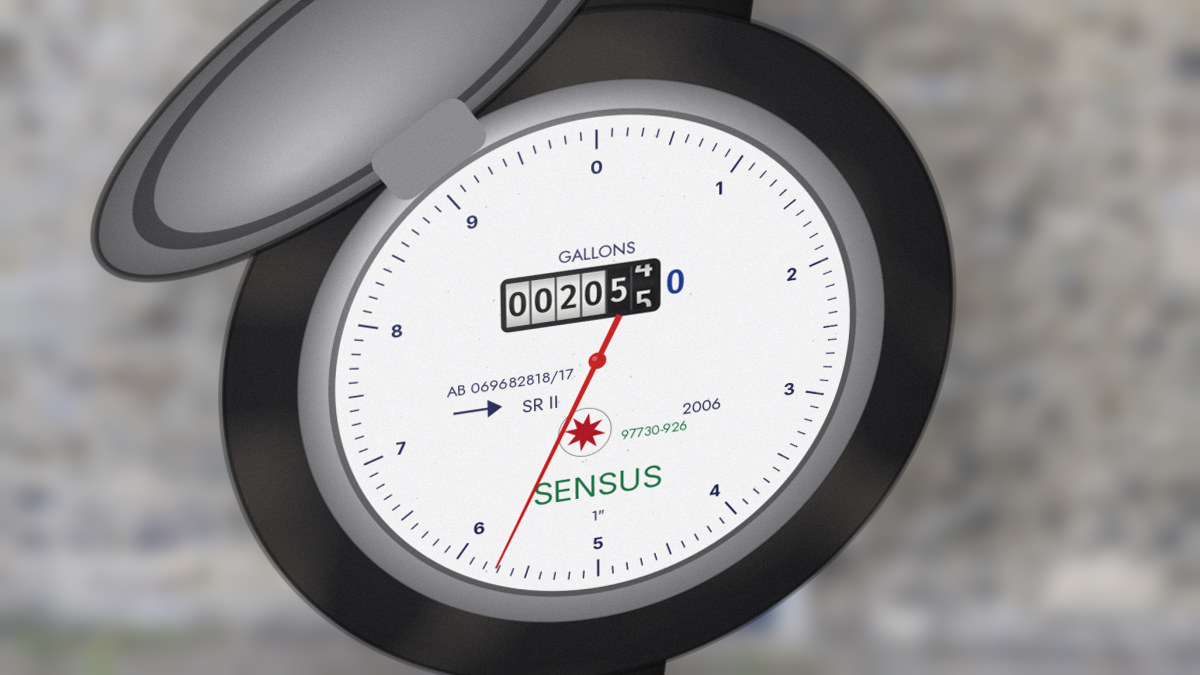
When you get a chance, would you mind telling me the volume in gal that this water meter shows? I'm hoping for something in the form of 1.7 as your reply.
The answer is 20545.7
